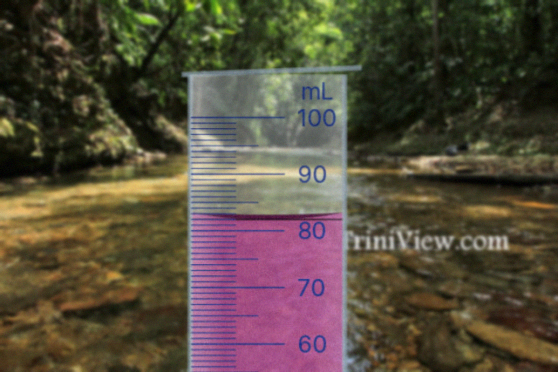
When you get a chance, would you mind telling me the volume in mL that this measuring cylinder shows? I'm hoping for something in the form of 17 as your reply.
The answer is 82
